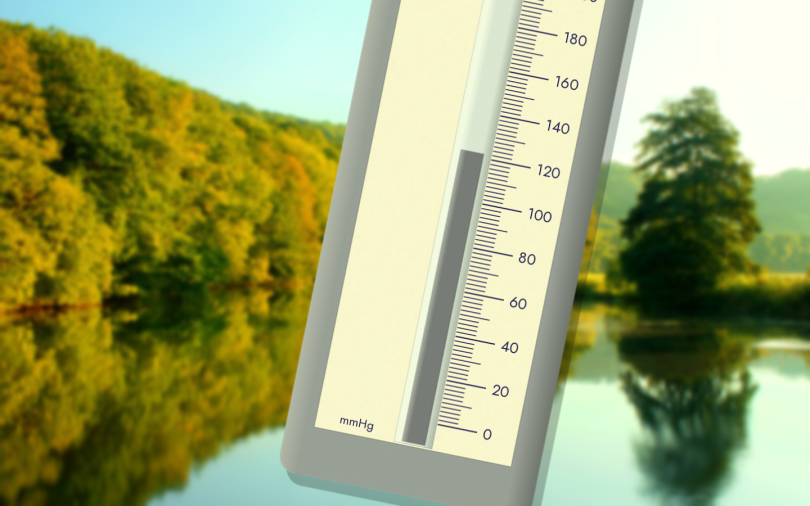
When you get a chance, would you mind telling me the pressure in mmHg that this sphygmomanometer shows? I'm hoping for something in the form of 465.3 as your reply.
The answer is 122
